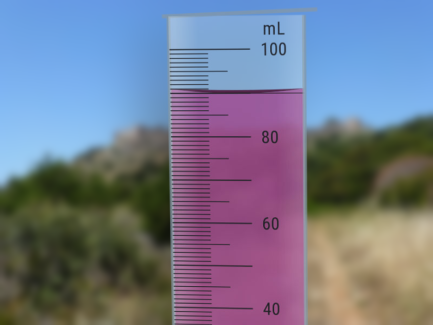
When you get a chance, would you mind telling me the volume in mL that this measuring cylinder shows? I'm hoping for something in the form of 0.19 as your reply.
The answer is 90
